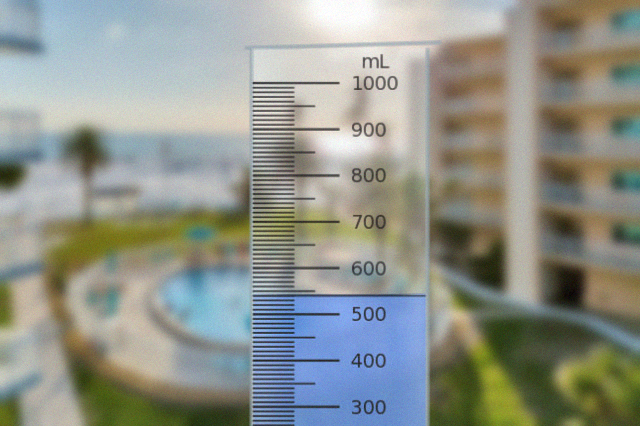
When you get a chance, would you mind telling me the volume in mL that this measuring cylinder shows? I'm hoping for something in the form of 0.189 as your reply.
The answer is 540
